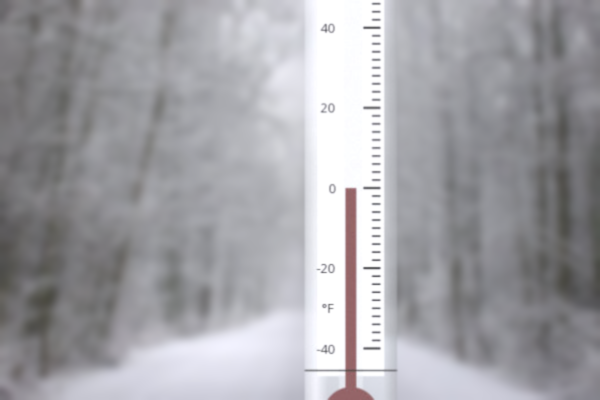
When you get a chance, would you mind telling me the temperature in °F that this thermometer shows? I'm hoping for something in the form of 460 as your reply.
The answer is 0
